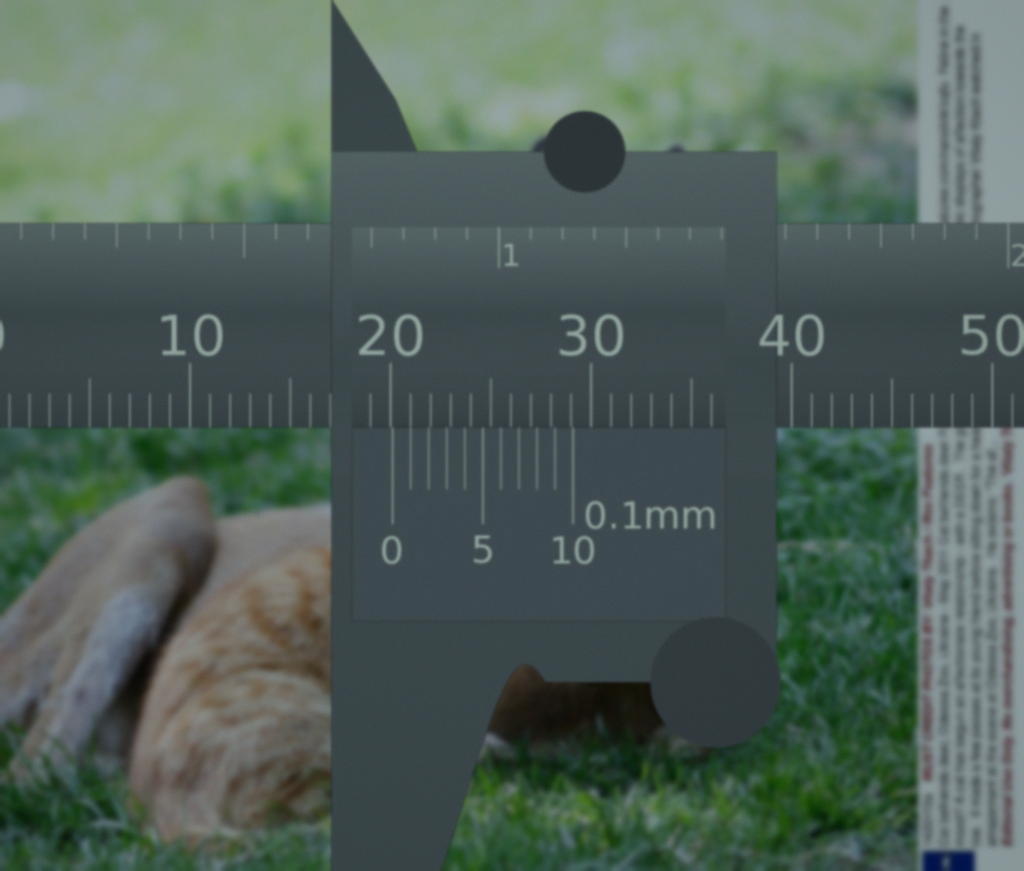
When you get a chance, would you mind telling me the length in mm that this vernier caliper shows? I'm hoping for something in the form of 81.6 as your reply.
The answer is 20.1
